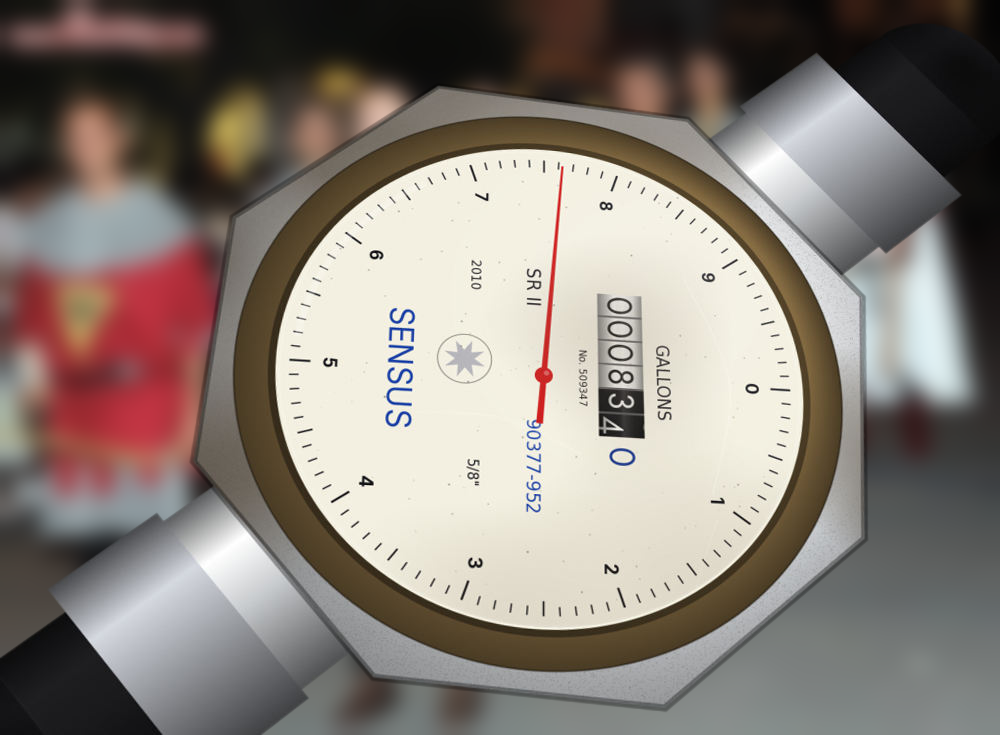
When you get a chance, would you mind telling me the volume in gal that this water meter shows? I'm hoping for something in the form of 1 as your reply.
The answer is 8337.6
